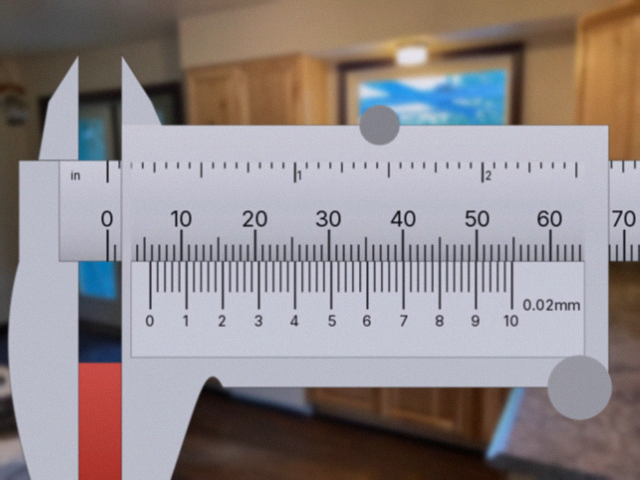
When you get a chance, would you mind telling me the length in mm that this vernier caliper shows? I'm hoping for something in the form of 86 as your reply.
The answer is 5.8
